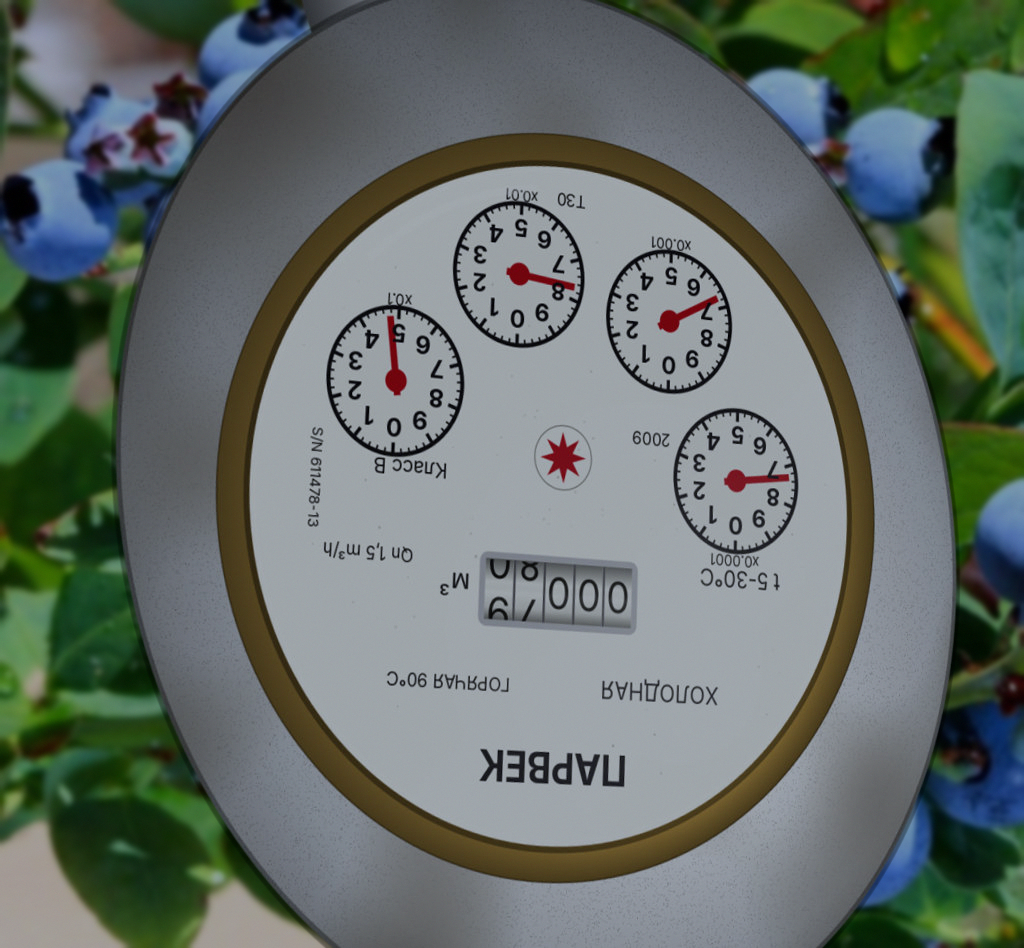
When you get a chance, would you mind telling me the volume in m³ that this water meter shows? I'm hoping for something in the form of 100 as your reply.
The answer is 79.4767
